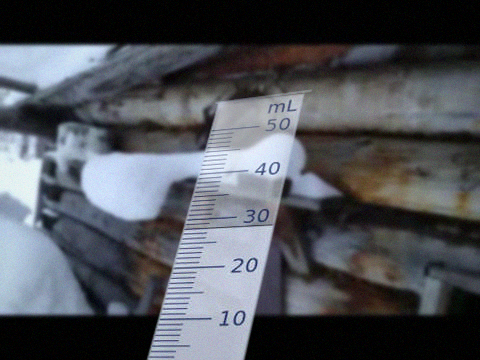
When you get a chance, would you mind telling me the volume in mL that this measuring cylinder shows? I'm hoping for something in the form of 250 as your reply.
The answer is 28
